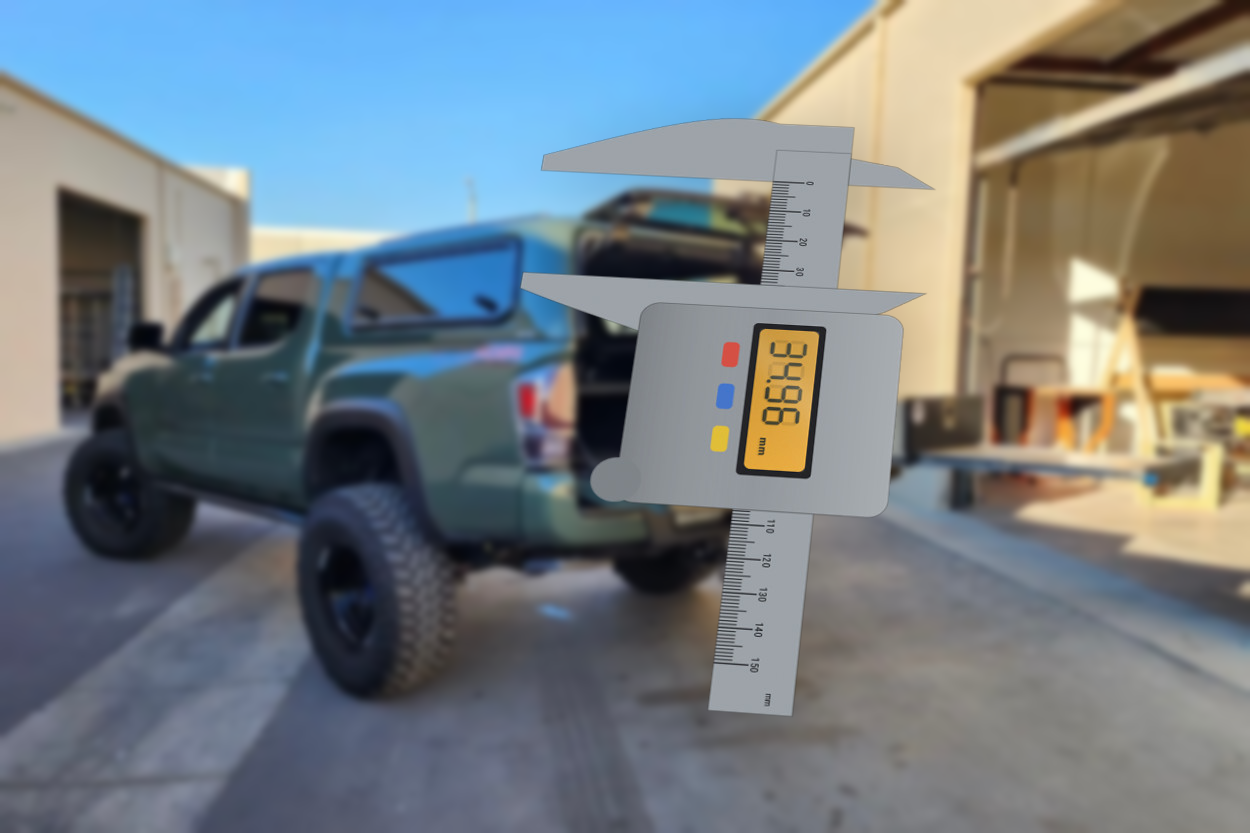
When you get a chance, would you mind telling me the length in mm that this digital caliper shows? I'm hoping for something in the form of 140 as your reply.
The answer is 34.96
